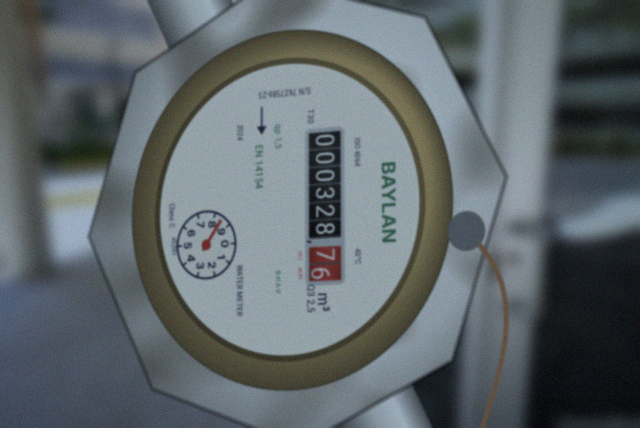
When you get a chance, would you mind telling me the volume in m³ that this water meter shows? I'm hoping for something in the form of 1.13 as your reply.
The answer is 328.758
